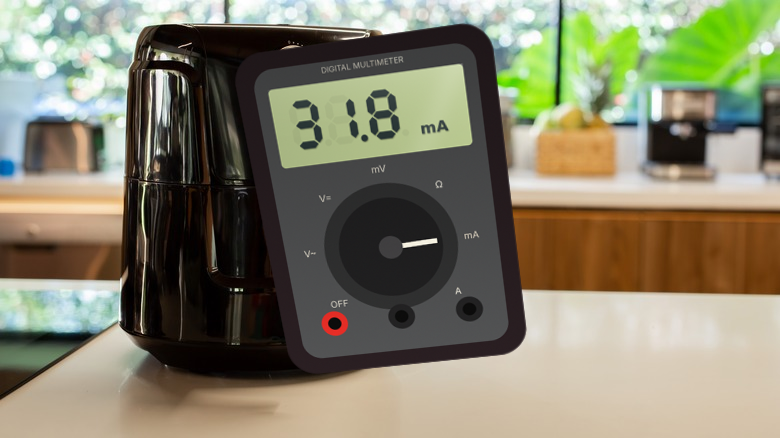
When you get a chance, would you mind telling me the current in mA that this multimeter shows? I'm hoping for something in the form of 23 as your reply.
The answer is 31.8
